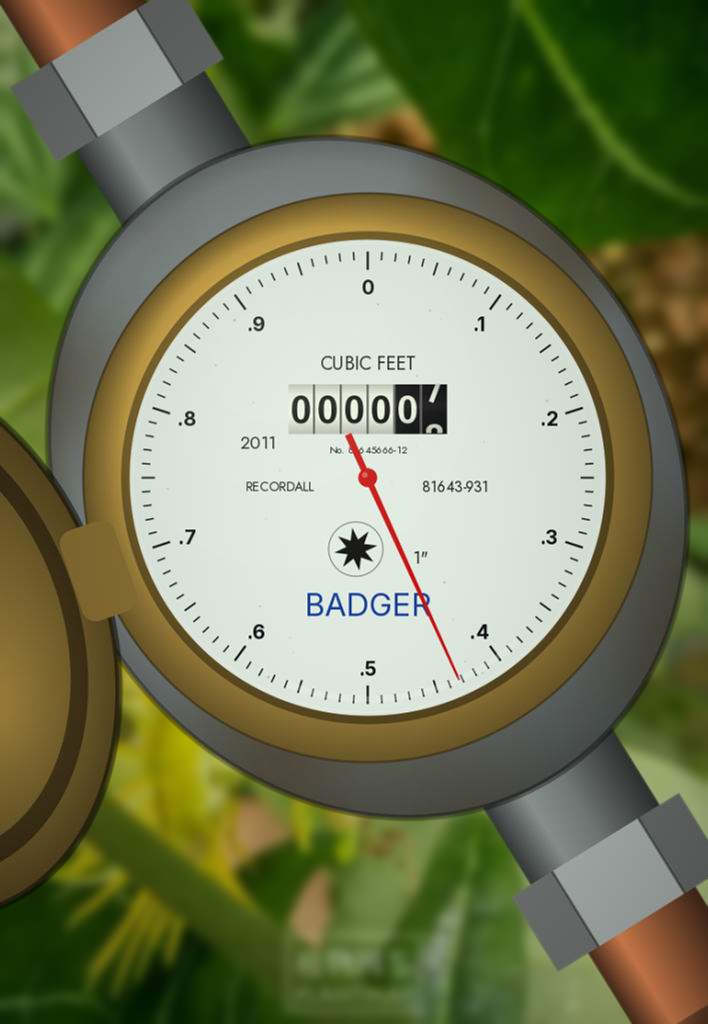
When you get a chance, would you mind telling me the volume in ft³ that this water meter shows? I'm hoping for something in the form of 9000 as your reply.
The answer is 7.43
